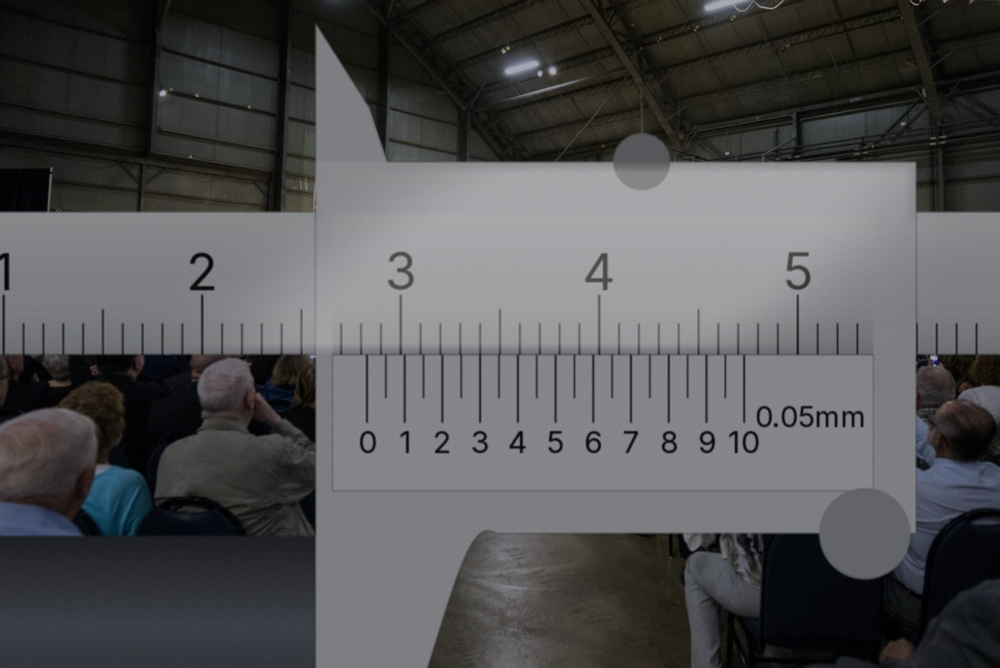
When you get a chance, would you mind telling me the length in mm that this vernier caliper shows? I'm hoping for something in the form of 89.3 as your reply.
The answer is 28.3
